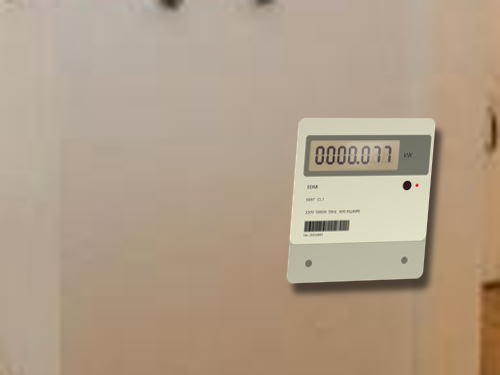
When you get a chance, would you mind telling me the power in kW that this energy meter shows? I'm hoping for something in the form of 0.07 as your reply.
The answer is 0.077
